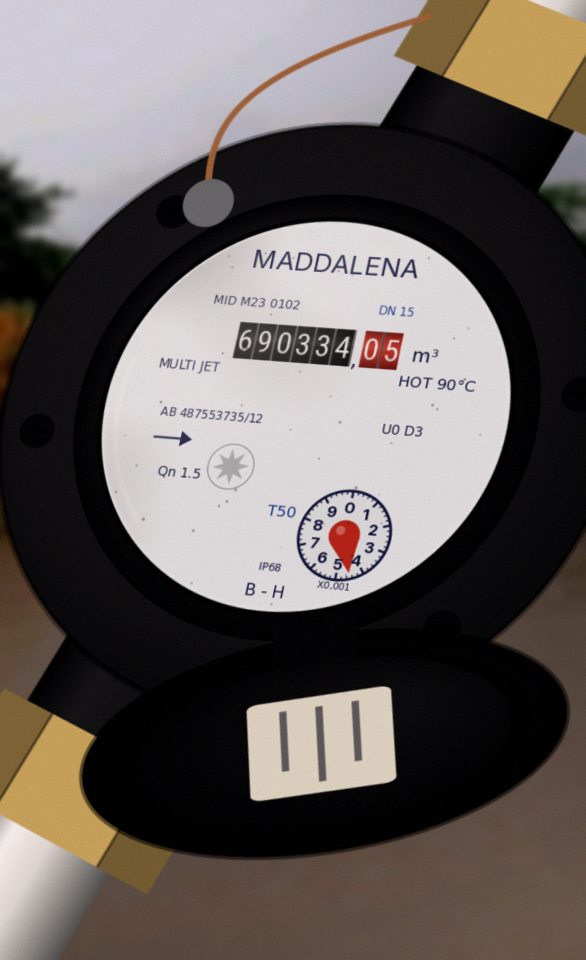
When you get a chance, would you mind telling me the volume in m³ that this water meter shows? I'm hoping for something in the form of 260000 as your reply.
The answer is 690334.054
